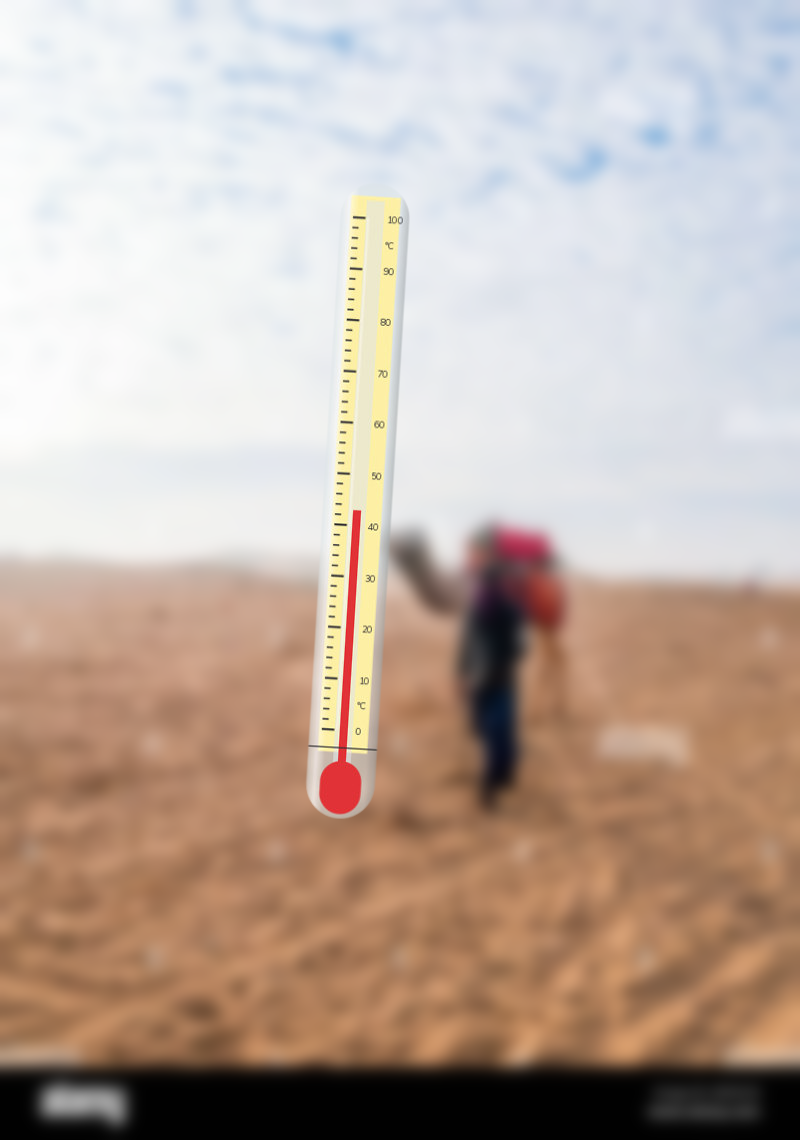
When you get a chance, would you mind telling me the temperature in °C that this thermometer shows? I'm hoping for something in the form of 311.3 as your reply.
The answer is 43
